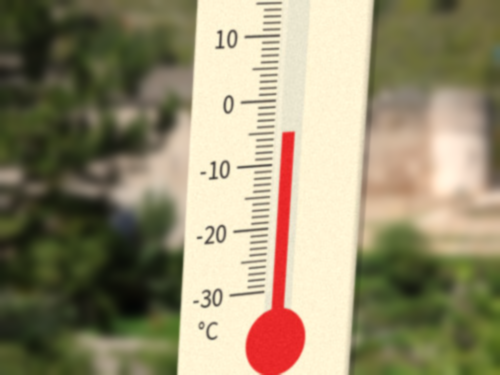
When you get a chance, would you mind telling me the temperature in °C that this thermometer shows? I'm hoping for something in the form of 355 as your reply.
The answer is -5
